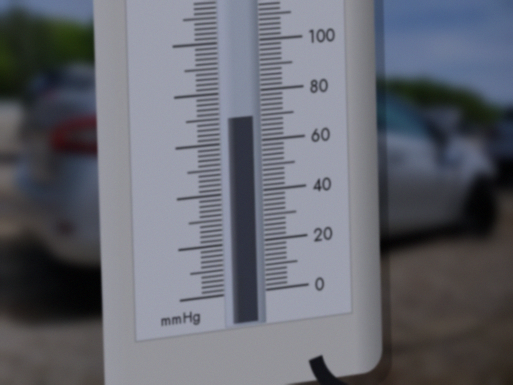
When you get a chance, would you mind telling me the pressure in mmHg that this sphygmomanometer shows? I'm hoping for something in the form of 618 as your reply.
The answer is 70
